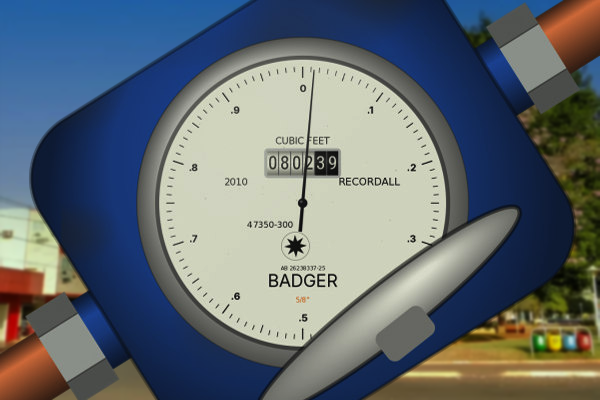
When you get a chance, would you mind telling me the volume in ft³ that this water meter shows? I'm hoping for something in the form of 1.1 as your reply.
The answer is 80239.01
